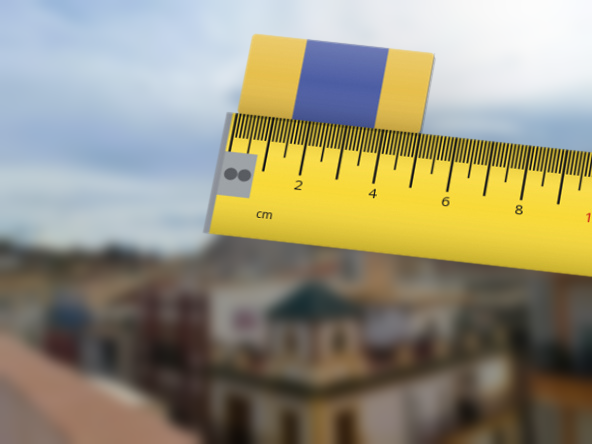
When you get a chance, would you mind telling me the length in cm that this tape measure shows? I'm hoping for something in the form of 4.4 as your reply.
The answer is 5
